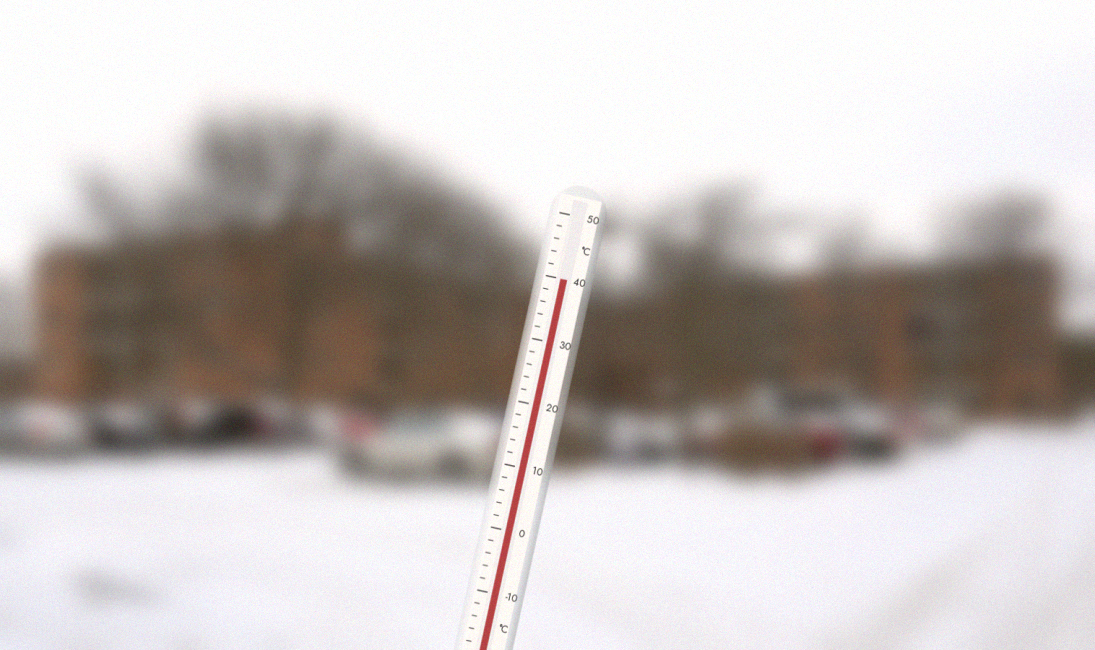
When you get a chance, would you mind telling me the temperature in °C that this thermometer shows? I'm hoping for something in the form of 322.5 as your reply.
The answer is 40
